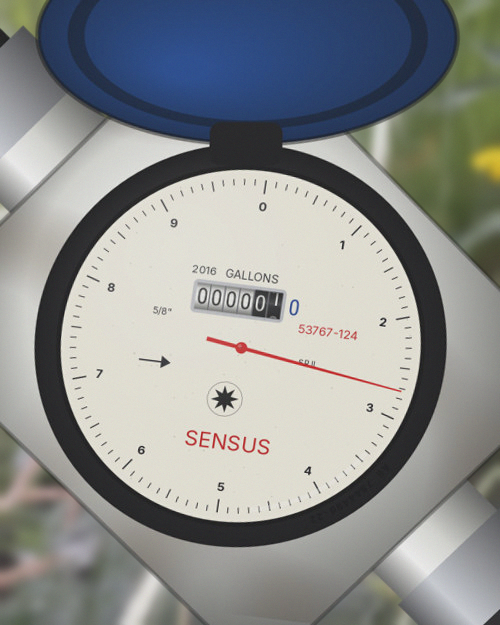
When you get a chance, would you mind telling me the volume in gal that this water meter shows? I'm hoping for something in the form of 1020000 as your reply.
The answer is 12.7
